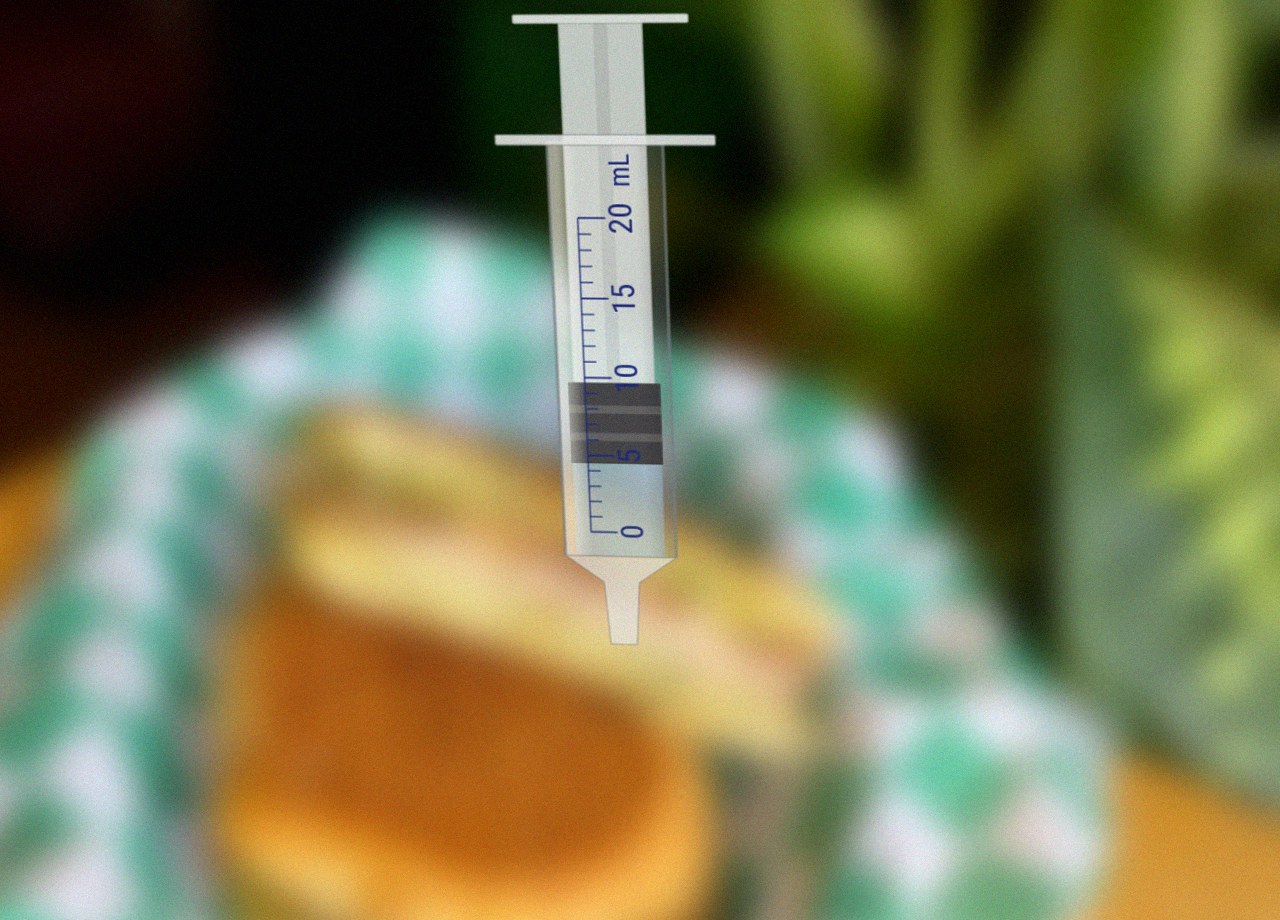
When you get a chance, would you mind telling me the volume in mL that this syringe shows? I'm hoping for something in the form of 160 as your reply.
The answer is 4.5
